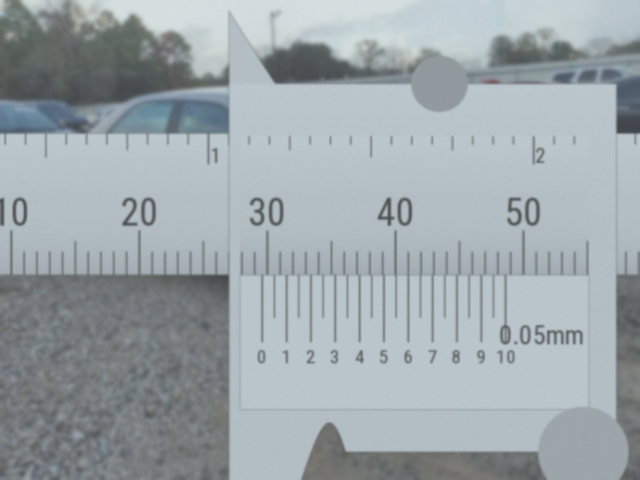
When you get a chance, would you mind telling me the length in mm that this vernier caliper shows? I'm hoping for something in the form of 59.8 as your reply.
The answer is 29.6
